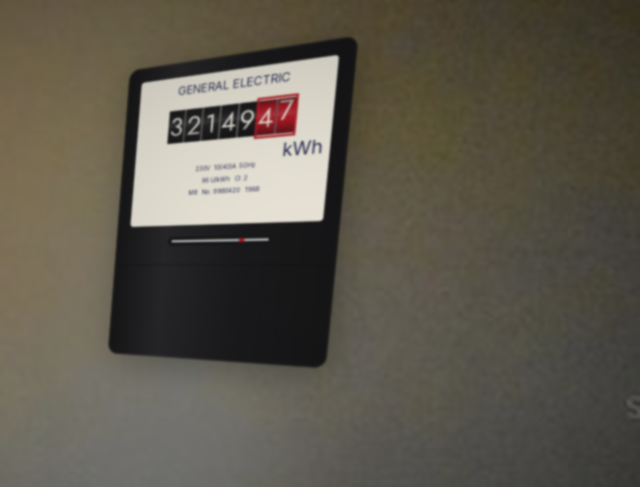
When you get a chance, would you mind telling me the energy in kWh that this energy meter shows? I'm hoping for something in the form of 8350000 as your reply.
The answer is 32149.47
